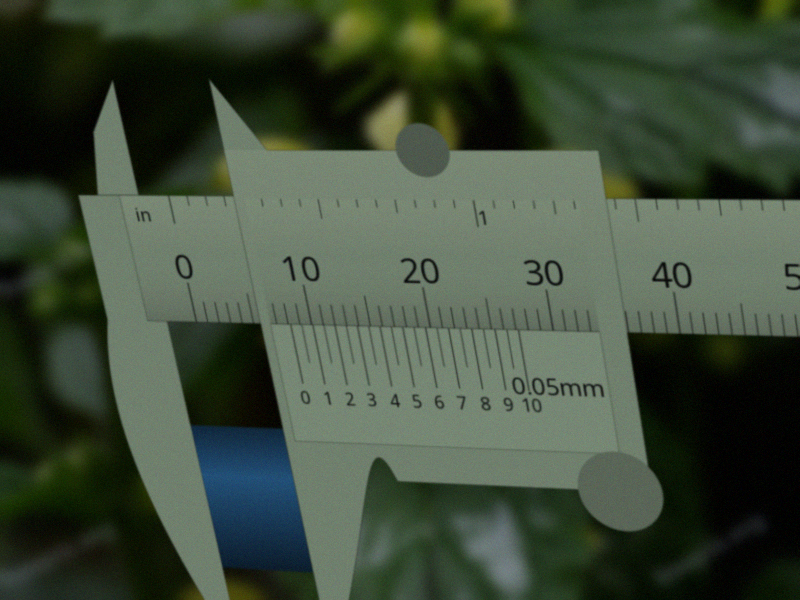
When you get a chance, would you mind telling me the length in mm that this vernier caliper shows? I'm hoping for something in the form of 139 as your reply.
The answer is 8.2
